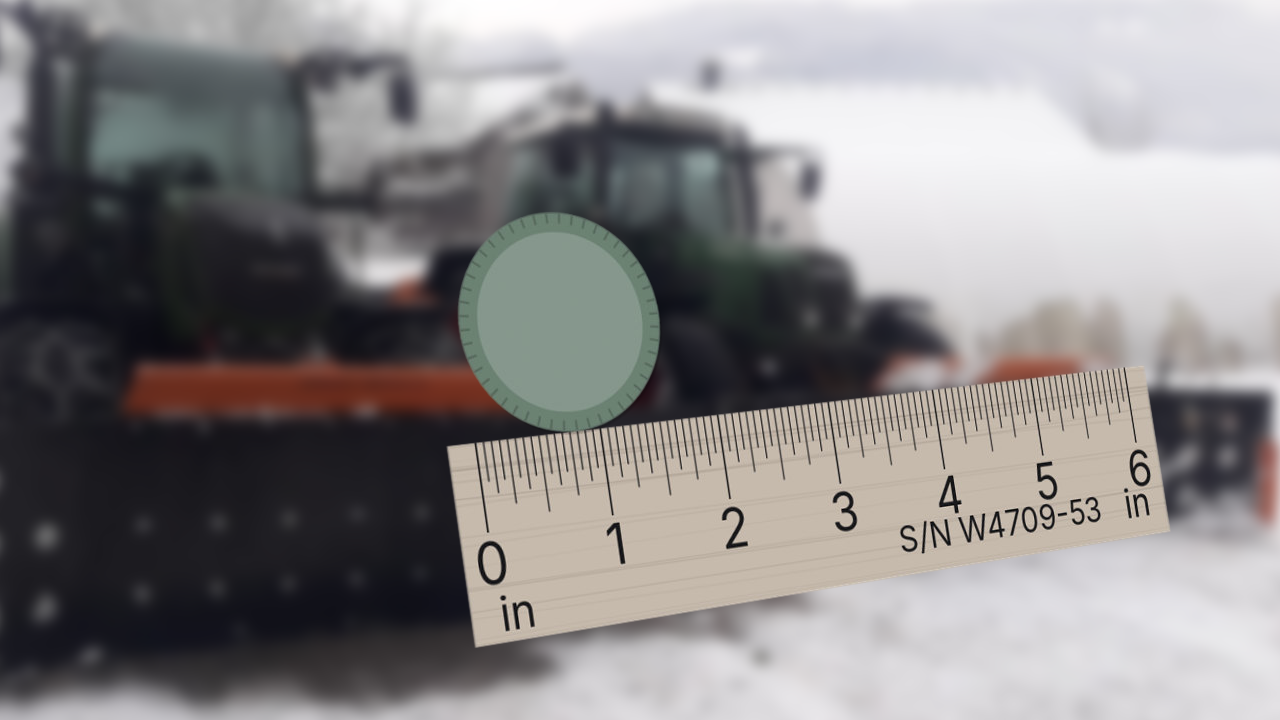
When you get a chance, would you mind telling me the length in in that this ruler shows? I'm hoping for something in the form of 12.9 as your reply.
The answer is 1.625
